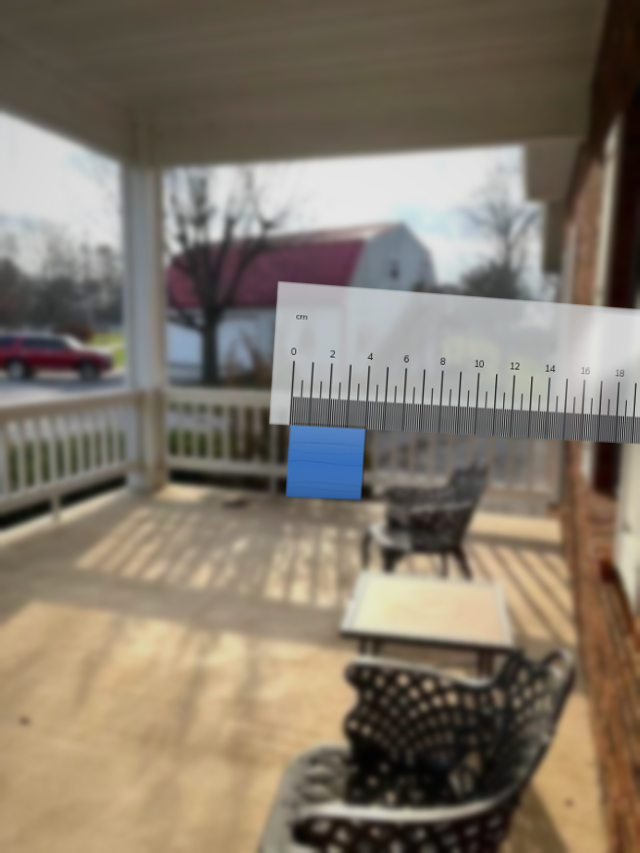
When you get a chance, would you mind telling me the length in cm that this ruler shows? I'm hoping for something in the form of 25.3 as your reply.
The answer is 4
